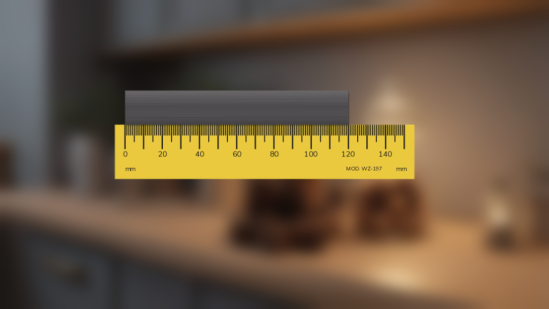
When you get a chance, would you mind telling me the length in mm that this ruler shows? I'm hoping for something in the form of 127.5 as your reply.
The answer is 120
